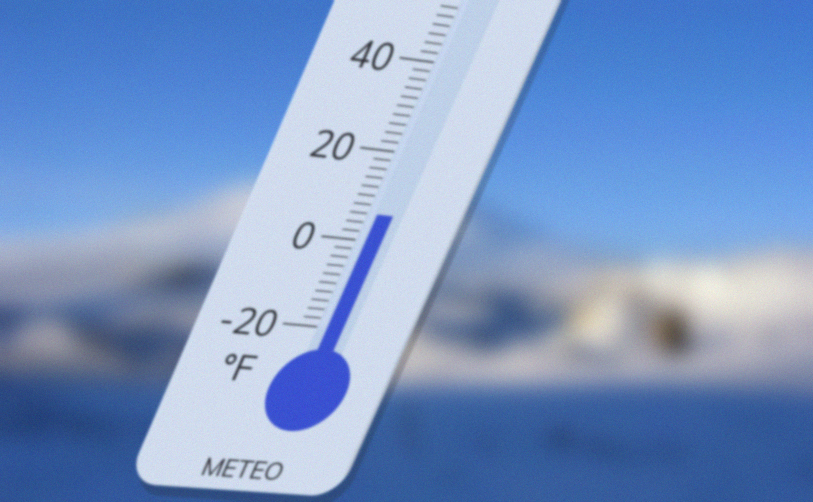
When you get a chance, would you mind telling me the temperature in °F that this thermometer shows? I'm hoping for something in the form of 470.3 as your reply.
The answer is 6
